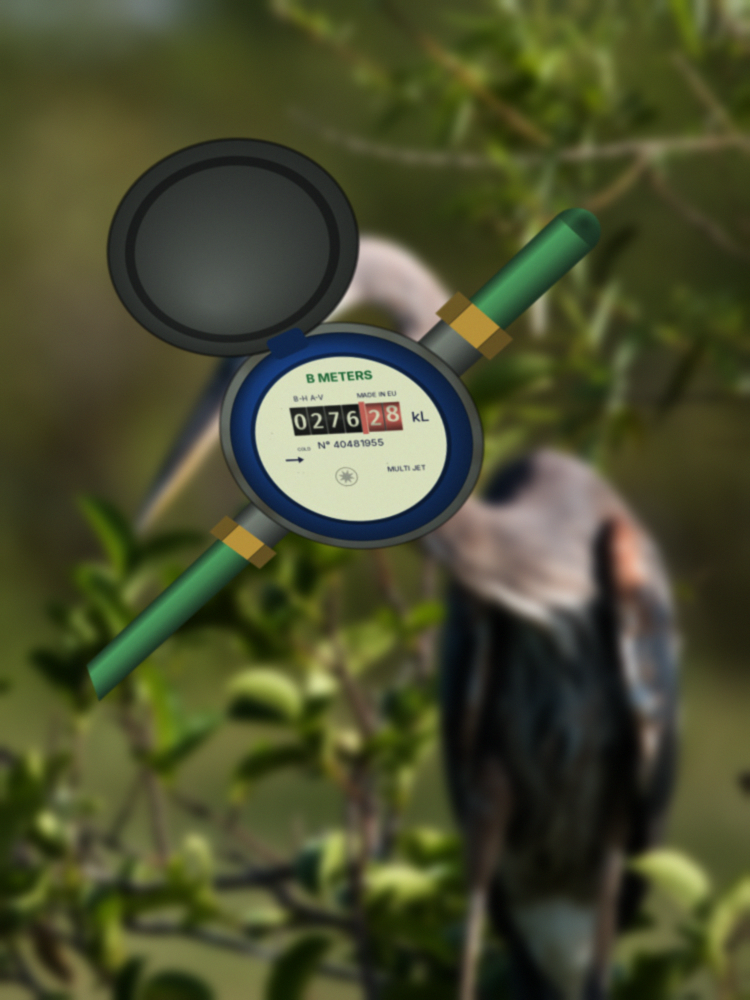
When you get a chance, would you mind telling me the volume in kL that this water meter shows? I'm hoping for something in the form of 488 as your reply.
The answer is 276.28
